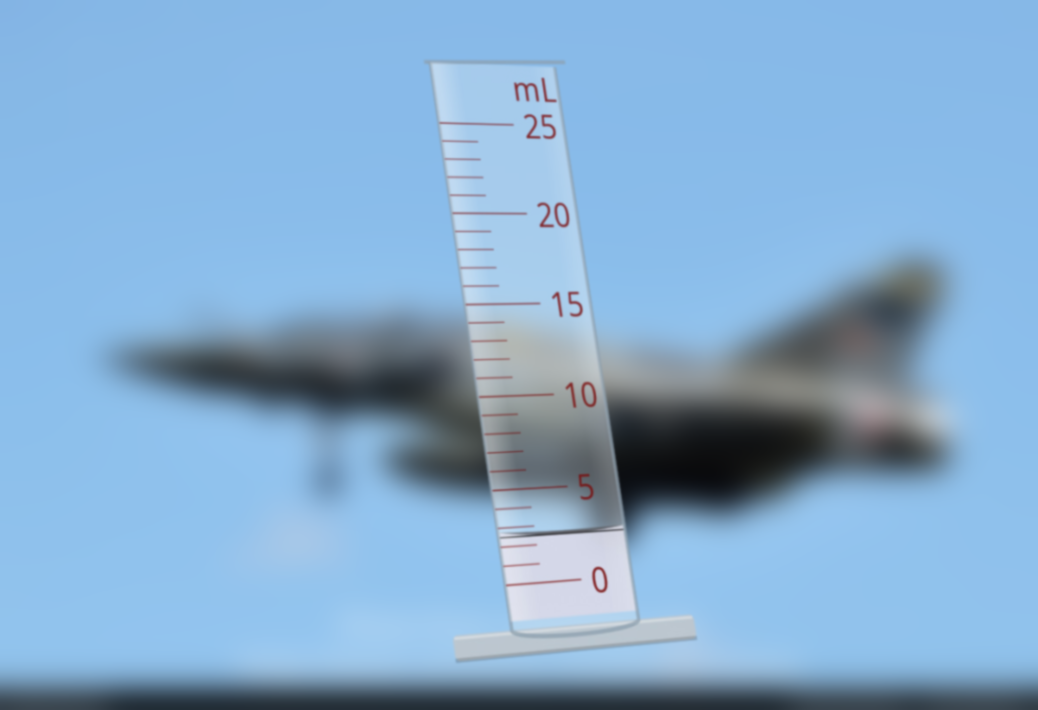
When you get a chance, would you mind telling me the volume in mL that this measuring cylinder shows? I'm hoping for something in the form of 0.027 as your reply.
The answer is 2.5
